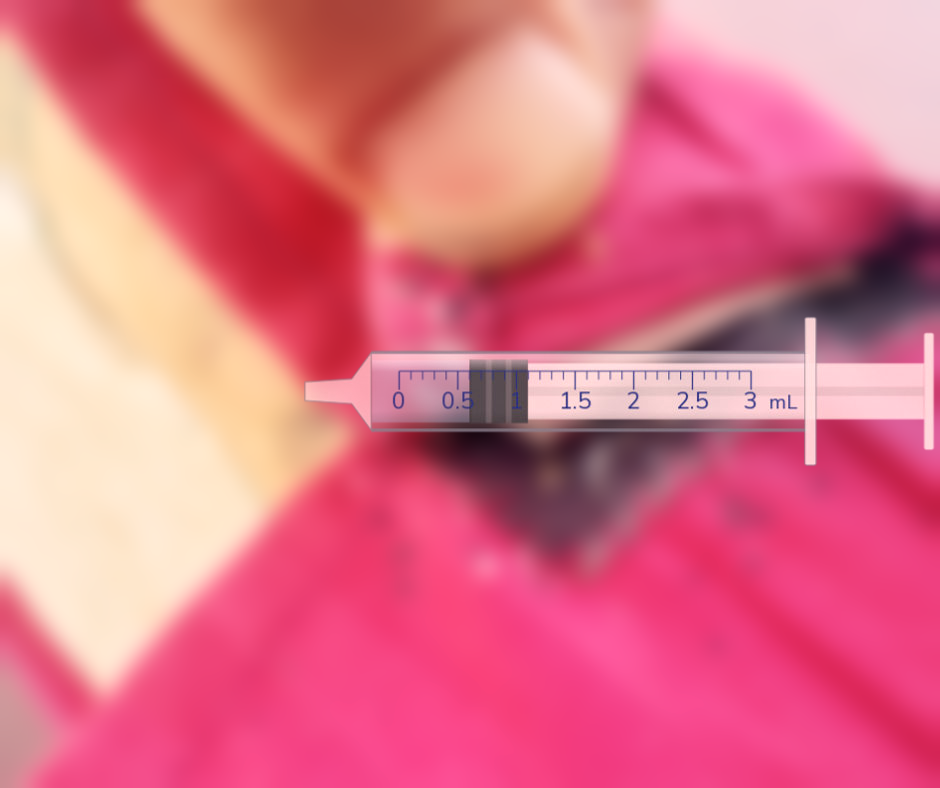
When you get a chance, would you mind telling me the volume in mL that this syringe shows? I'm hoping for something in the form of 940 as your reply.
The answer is 0.6
